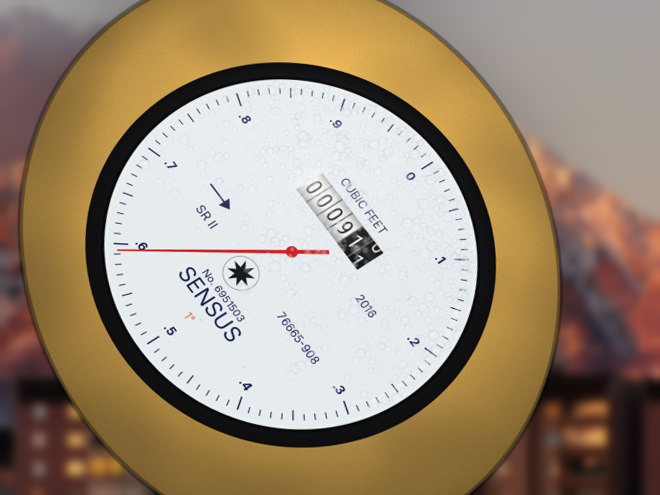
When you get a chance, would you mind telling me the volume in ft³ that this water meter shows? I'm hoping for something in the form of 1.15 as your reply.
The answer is 910.59
